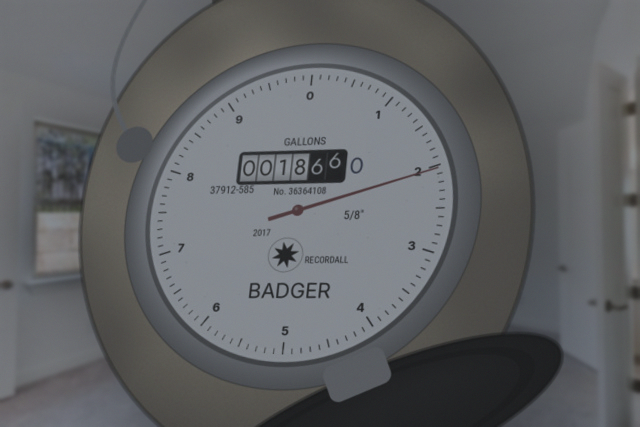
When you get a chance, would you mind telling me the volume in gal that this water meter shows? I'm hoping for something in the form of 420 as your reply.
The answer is 18662.0
